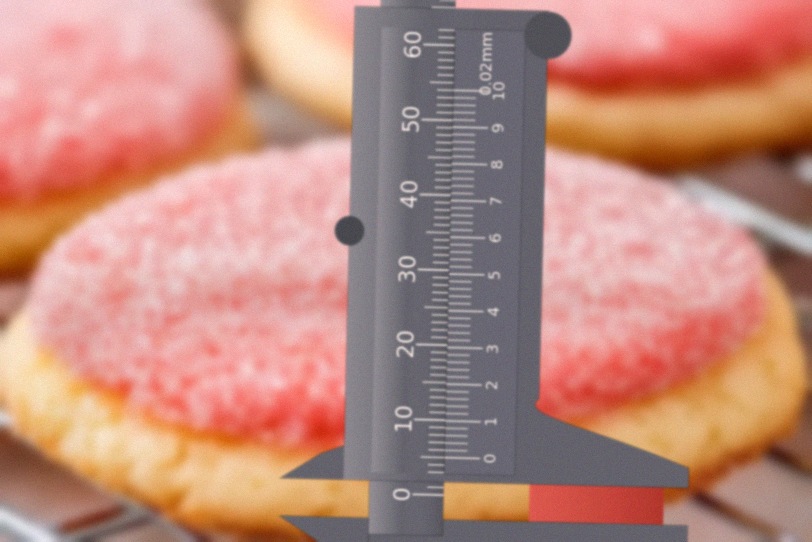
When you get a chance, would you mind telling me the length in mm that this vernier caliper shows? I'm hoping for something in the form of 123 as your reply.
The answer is 5.0
